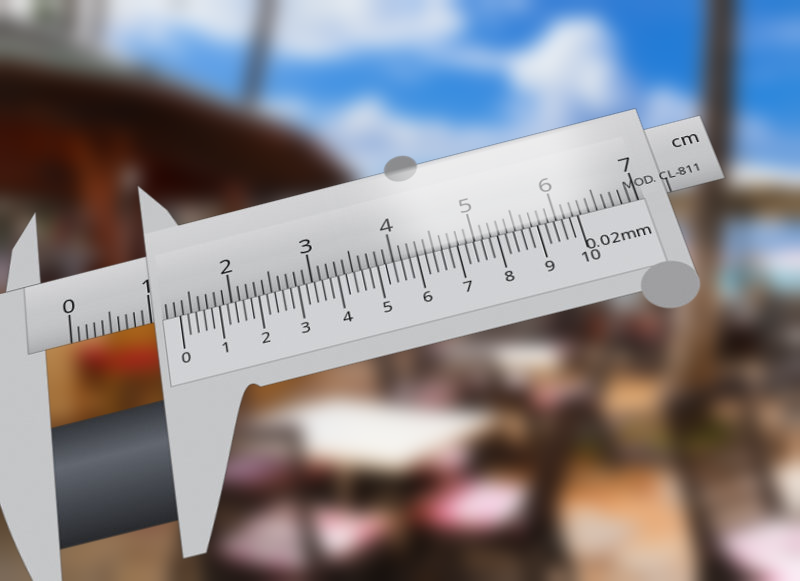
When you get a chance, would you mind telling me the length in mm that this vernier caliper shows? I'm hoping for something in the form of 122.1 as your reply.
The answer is 13.6
